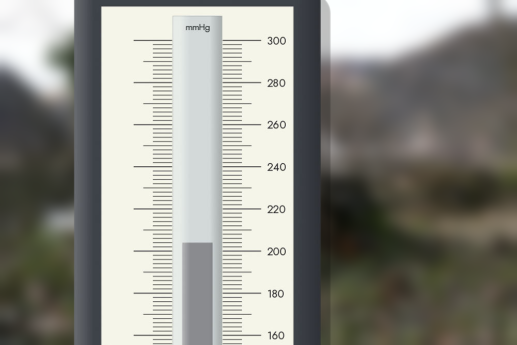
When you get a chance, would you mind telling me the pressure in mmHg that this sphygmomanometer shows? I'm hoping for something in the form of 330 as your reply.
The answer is 204
